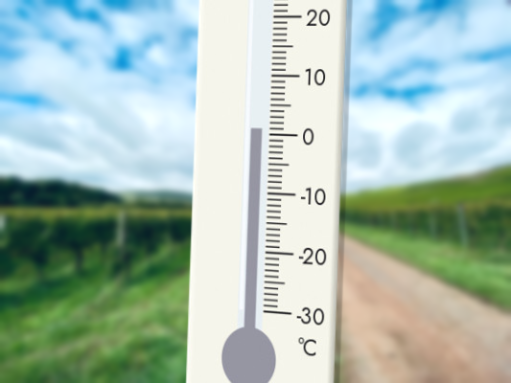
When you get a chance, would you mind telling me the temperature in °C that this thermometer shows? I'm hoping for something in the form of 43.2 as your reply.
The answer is 1
